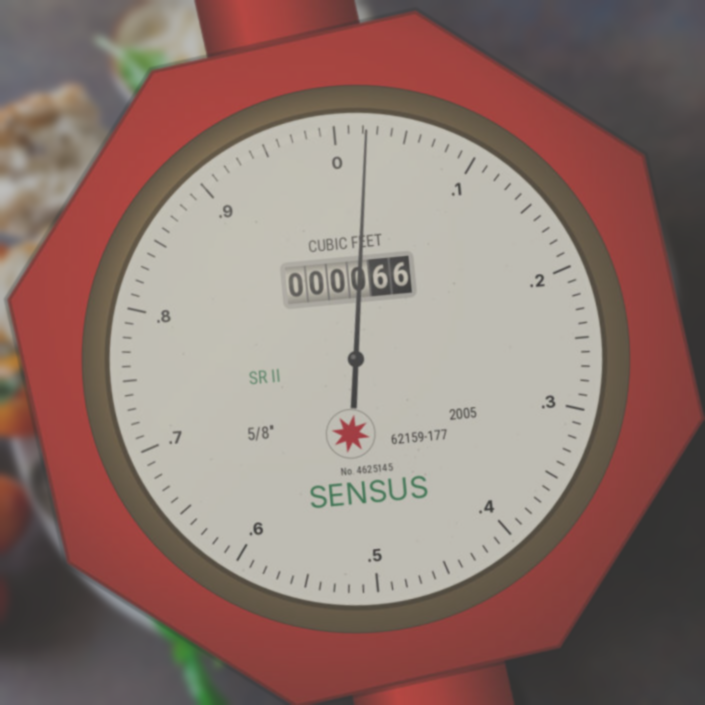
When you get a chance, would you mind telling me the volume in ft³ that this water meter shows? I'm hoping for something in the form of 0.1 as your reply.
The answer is 66.02
